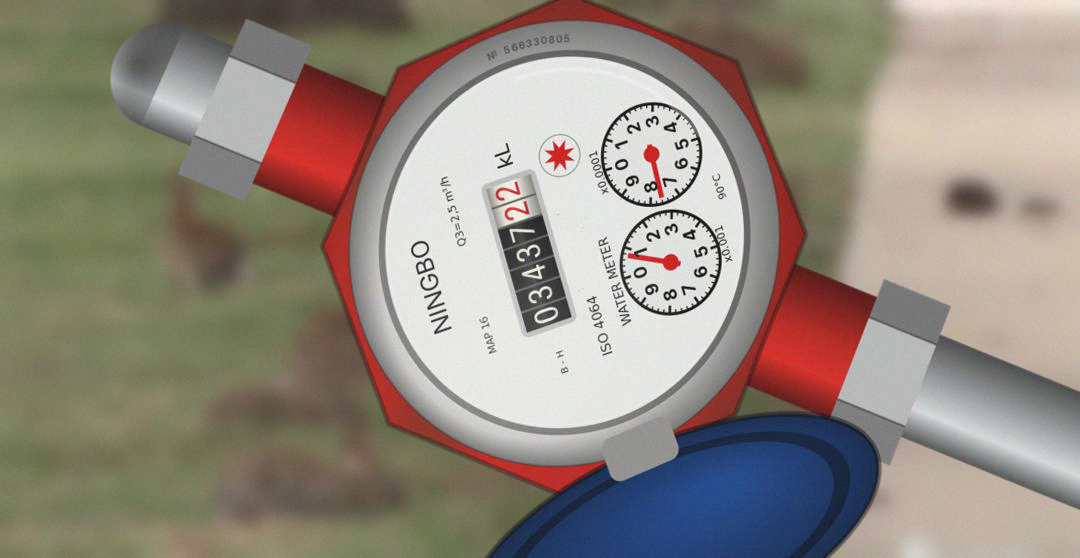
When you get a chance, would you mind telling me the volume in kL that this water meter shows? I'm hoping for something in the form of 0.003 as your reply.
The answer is 3437.2207
